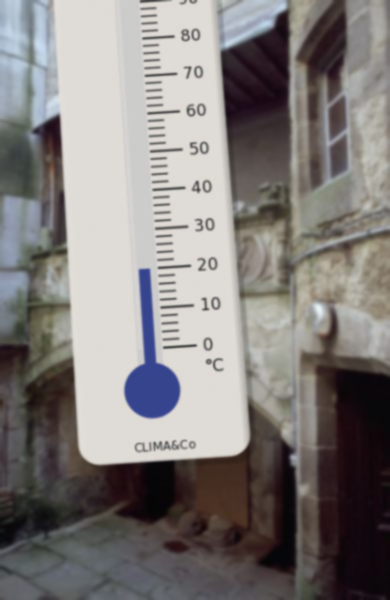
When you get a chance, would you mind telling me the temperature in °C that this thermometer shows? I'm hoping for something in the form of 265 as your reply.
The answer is 20
